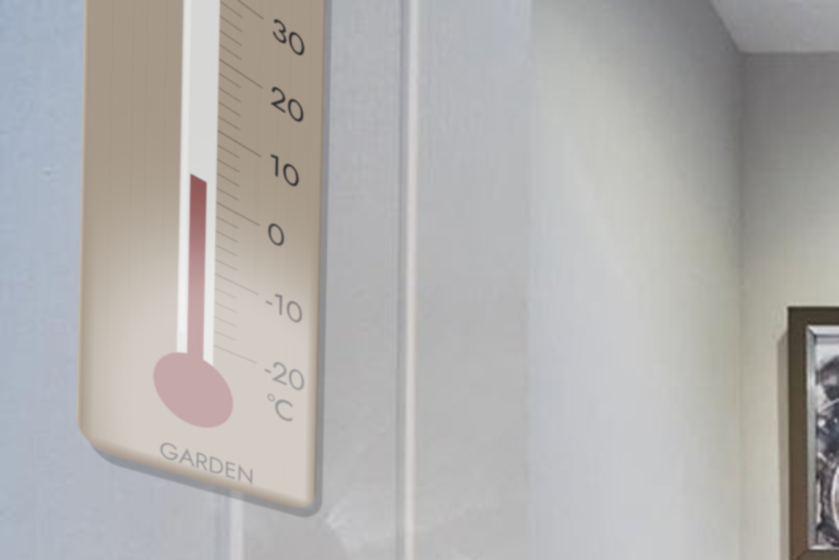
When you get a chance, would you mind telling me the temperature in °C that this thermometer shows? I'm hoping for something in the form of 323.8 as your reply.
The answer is 2
